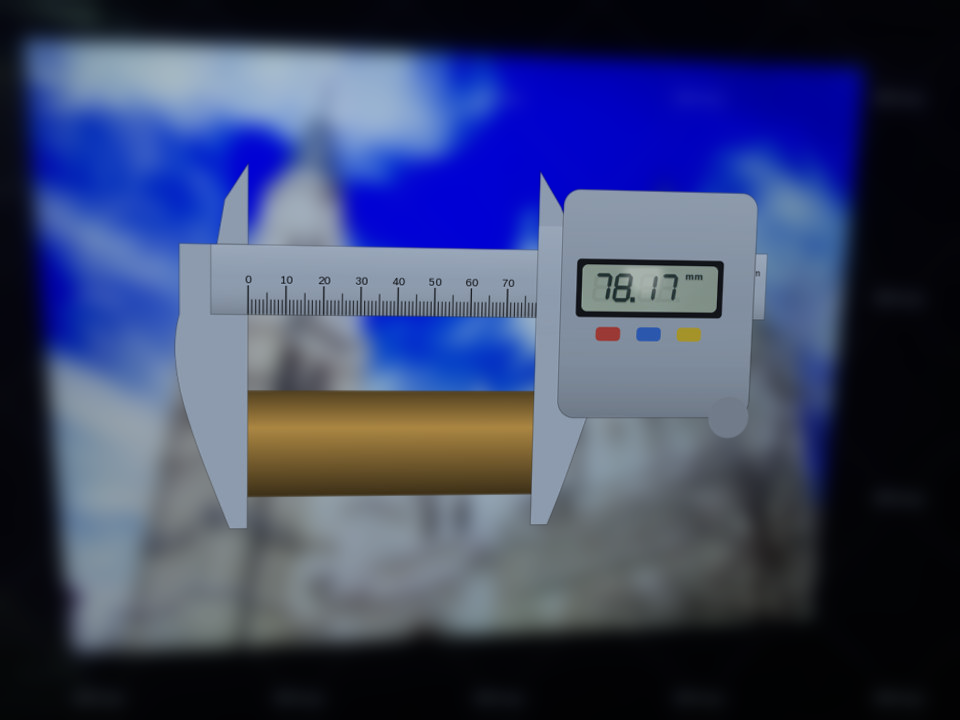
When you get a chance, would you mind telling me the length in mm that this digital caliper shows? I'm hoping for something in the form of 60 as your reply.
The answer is 78.17
